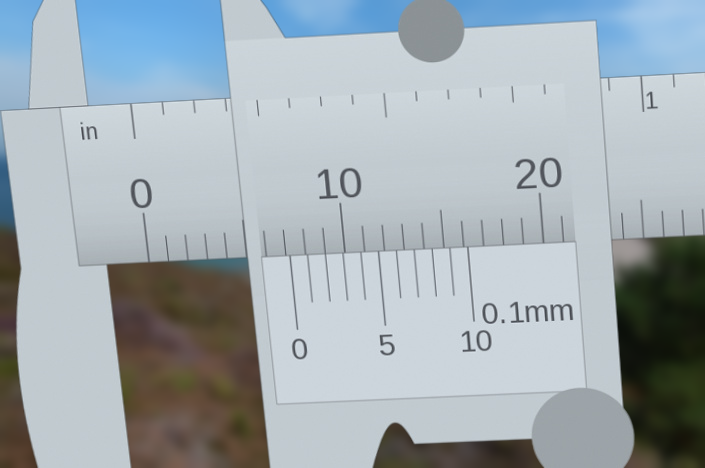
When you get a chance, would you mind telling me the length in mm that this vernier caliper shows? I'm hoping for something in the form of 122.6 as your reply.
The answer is 7.2
